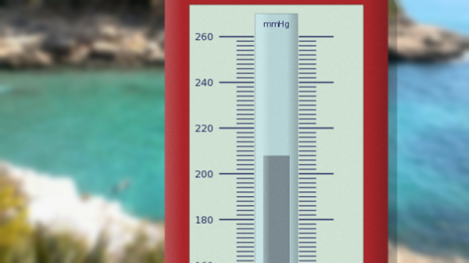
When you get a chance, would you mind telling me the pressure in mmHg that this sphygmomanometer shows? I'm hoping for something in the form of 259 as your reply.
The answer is 208
